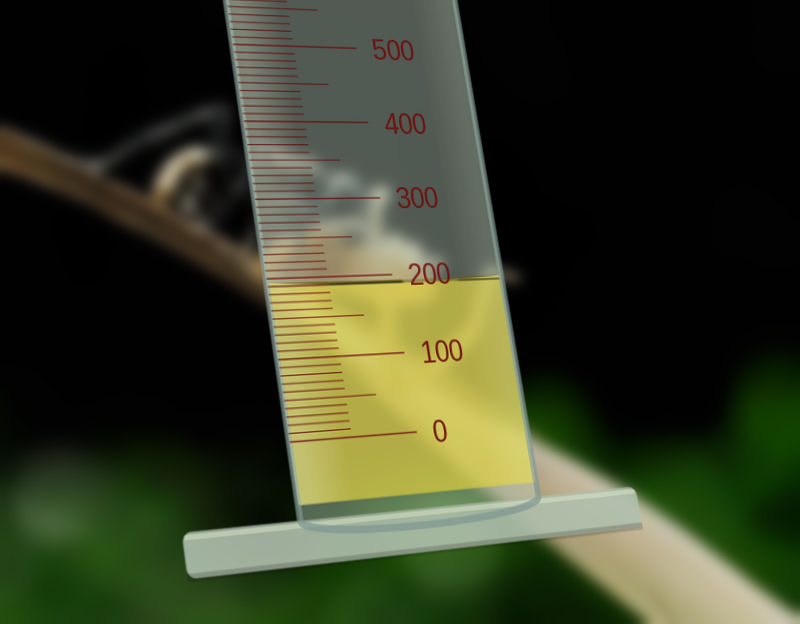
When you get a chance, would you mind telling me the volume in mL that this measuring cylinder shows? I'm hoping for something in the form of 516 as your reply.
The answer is 190
